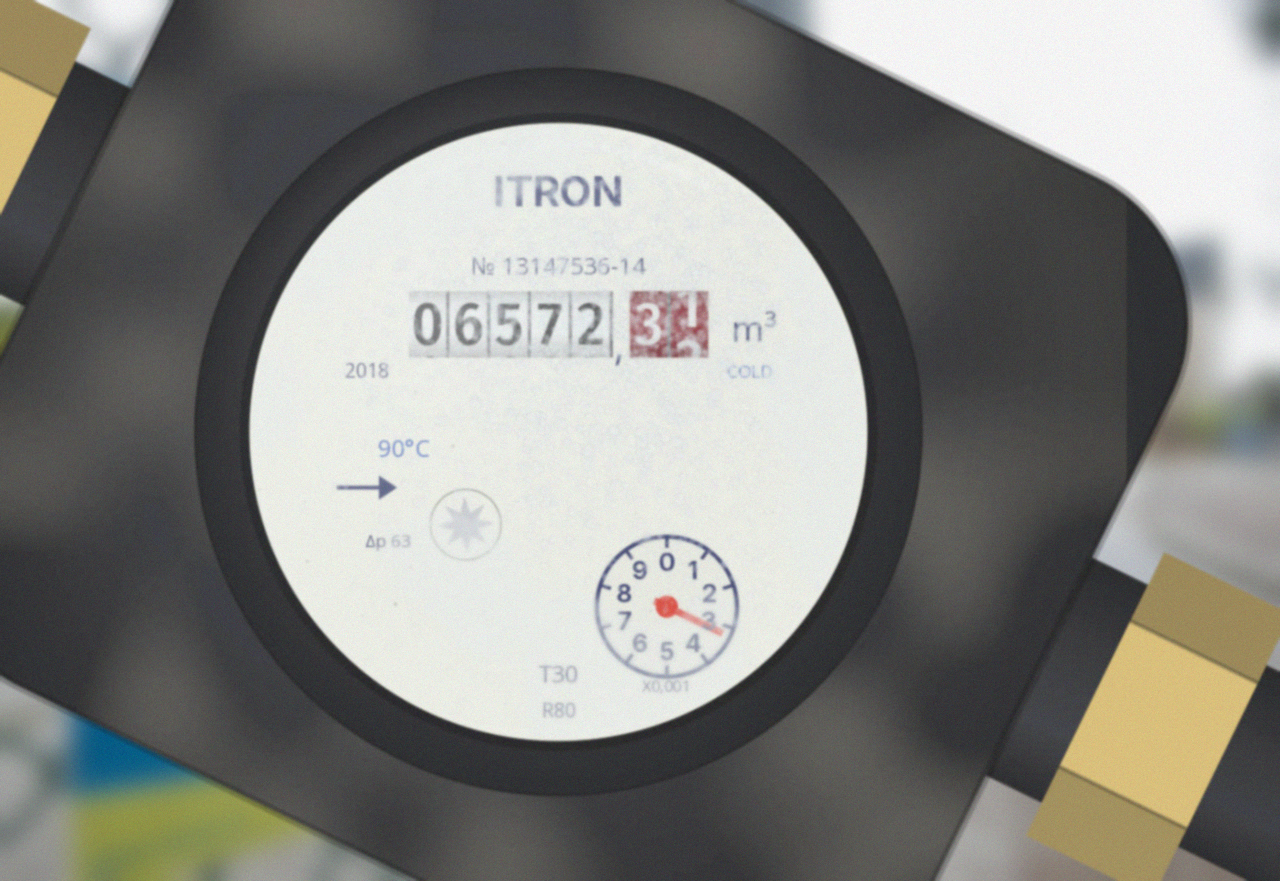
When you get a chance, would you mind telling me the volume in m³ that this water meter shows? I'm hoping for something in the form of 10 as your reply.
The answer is 6572.313
